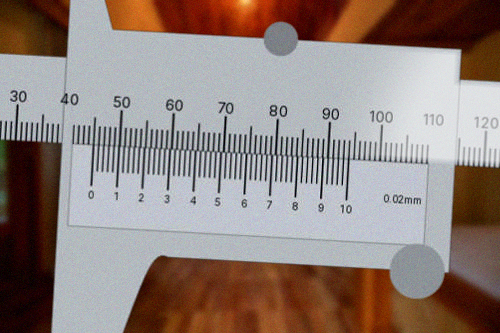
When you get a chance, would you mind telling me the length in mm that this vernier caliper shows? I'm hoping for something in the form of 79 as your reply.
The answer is 45.0
